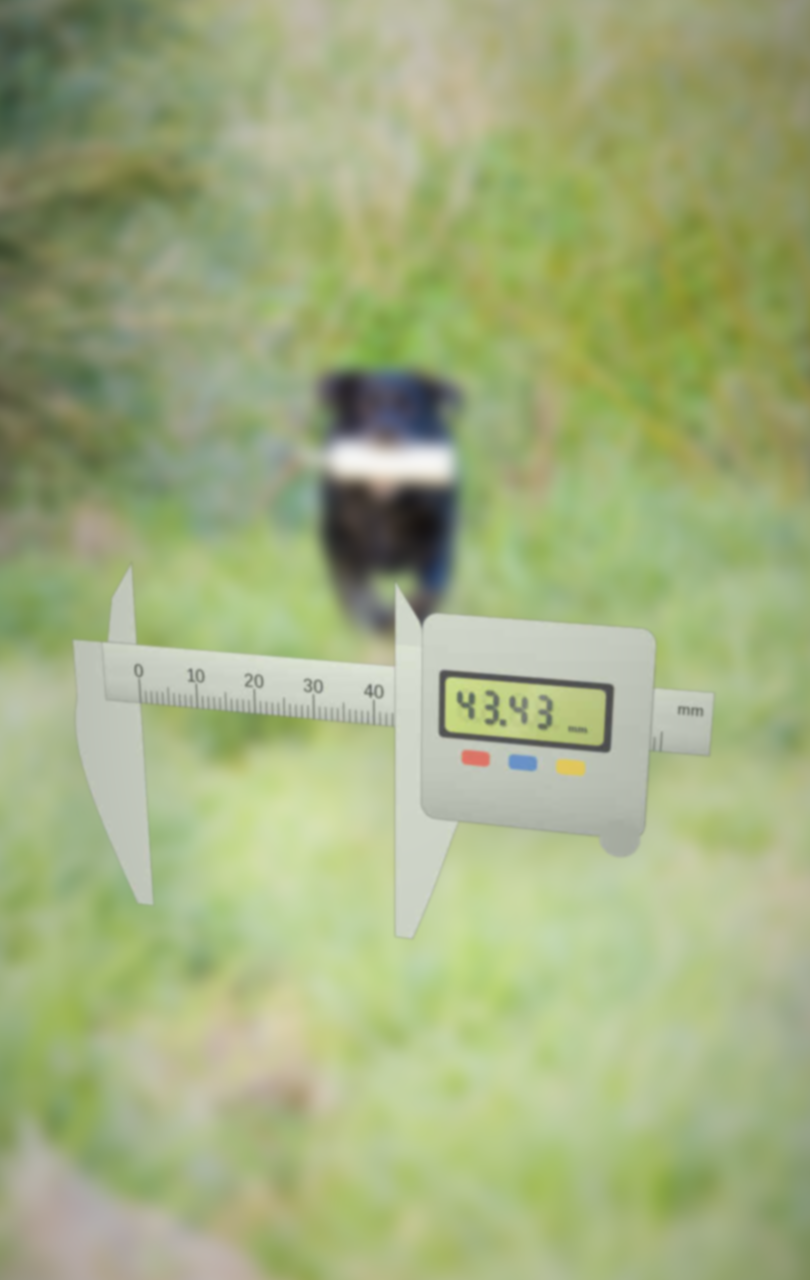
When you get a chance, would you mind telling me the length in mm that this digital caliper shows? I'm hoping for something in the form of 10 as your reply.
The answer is 43.43
